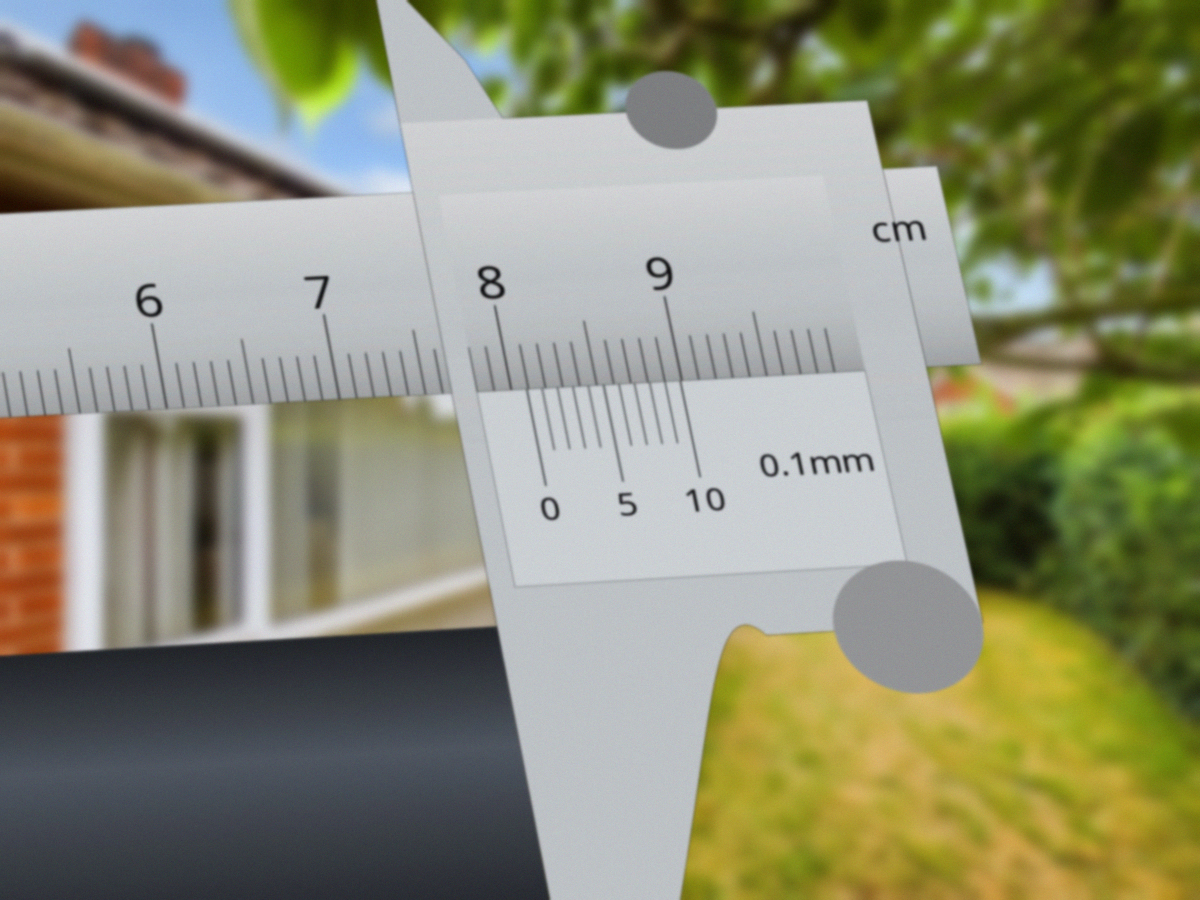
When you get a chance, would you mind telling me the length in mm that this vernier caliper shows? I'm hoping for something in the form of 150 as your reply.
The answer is 80.9
